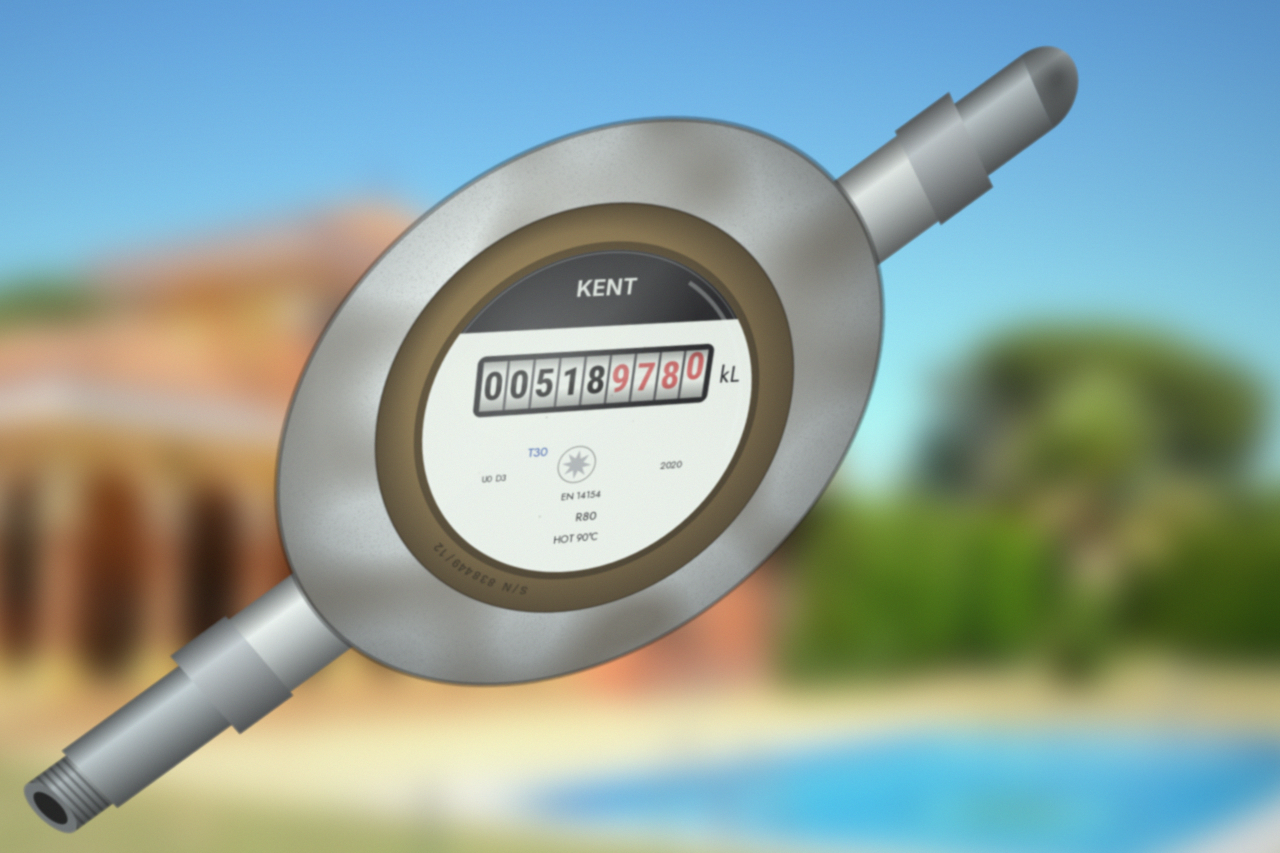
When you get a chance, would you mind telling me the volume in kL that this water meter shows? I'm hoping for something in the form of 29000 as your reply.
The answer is 518.9780
